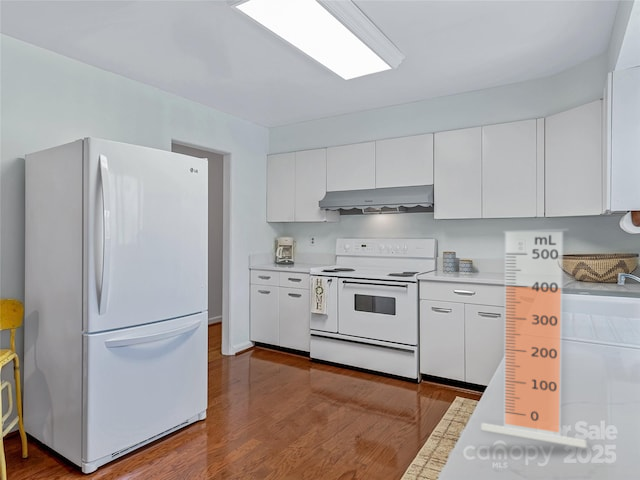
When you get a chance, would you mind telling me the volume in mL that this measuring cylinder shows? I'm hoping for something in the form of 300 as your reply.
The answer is 400
